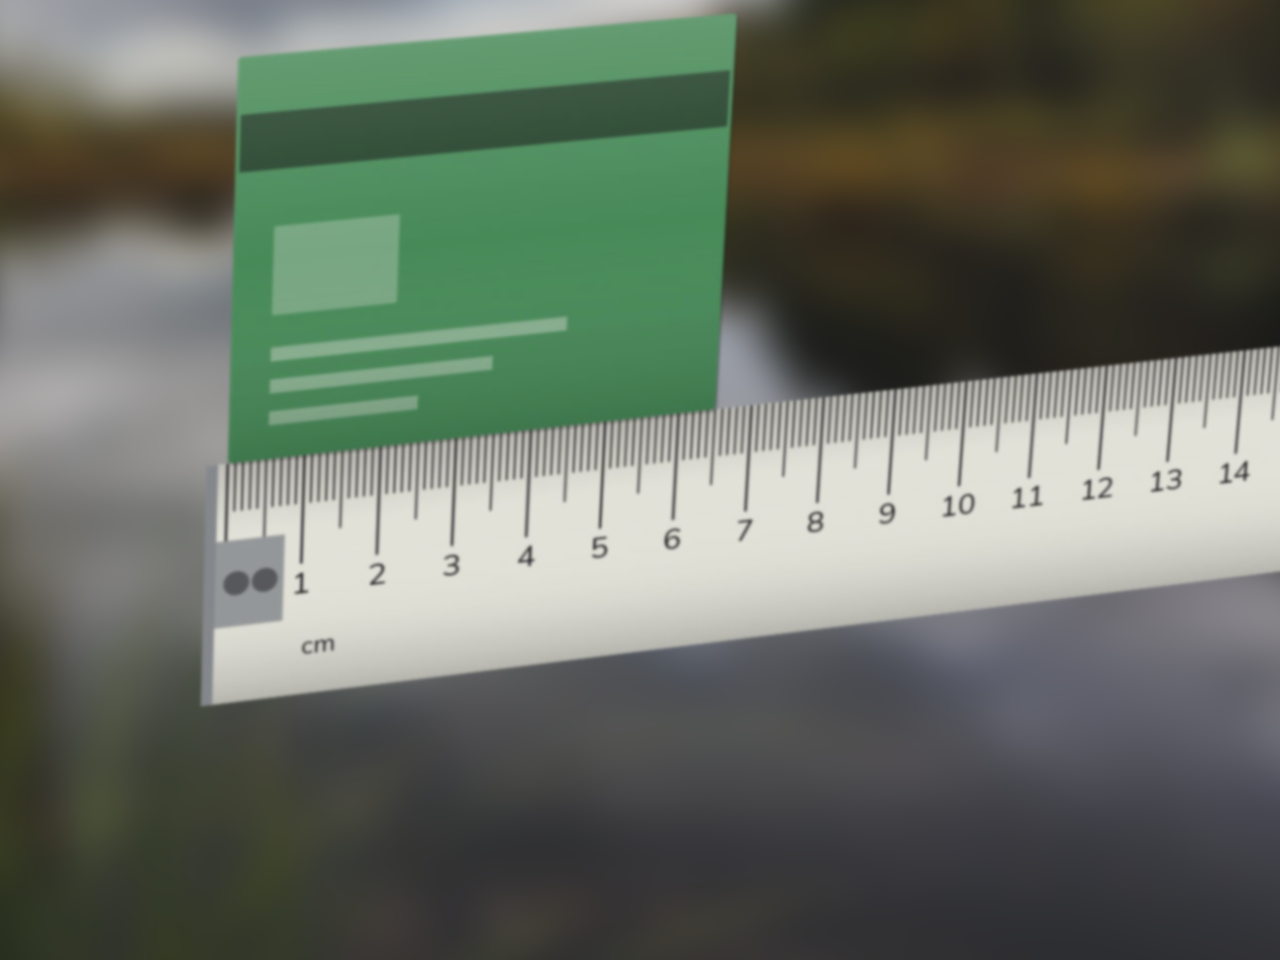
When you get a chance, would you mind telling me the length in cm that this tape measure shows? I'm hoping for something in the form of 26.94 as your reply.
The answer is 6.5
